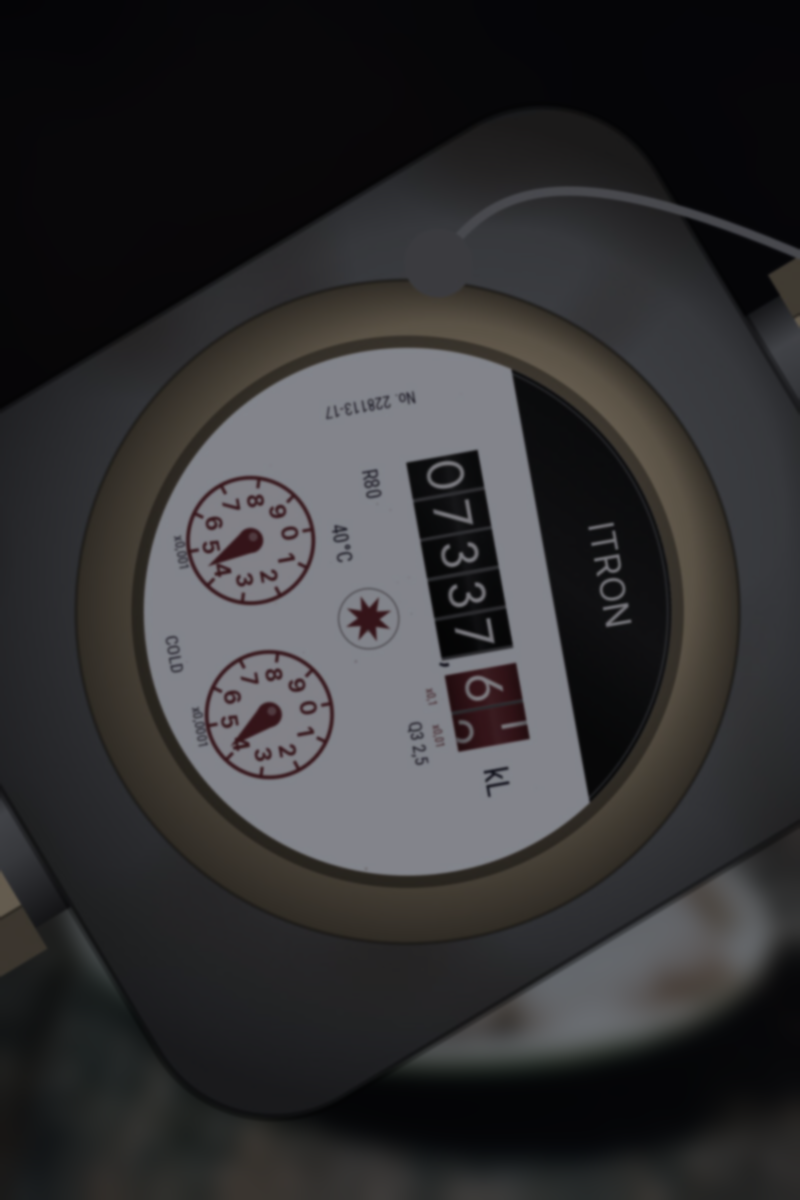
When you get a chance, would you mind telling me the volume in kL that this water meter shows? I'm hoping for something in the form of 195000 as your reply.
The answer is 7337.6144
